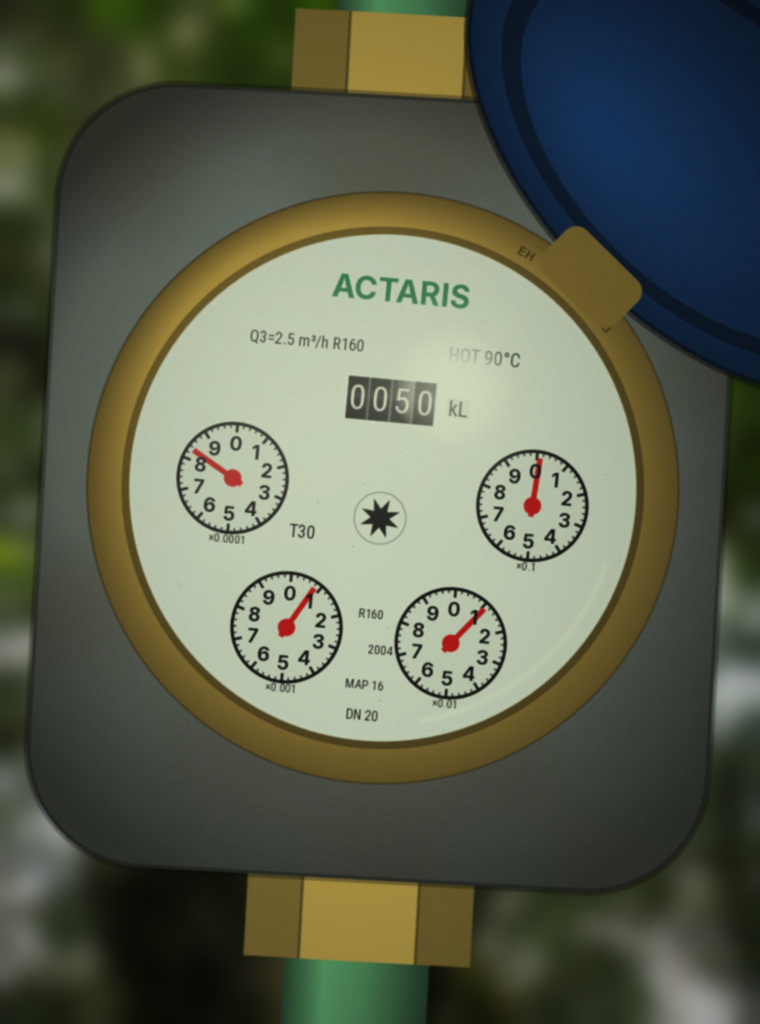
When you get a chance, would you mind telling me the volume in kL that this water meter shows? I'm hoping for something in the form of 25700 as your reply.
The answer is 50.0108
